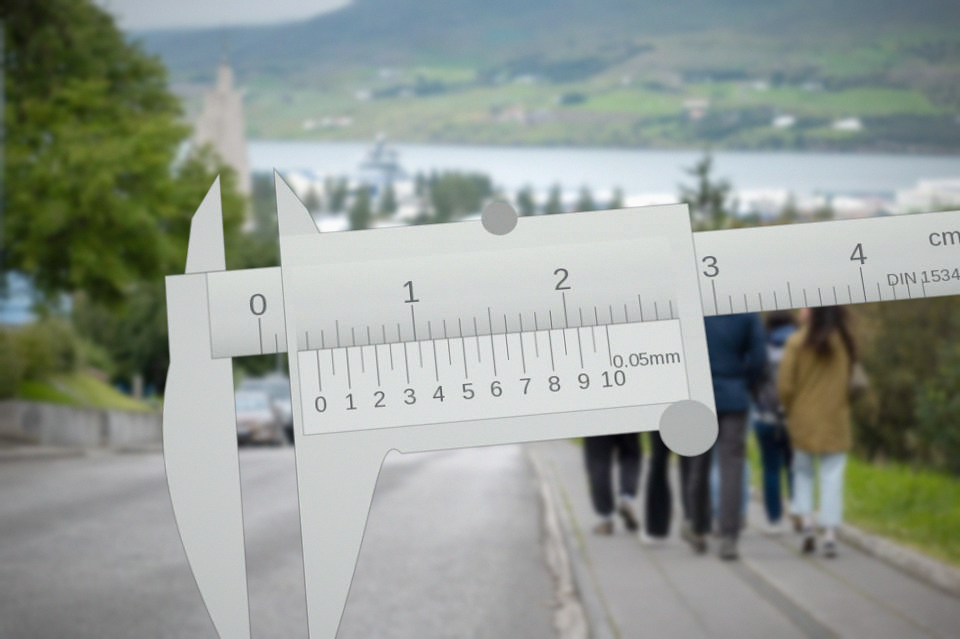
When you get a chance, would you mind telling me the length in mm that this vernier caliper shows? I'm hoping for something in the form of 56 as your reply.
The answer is 3.6
